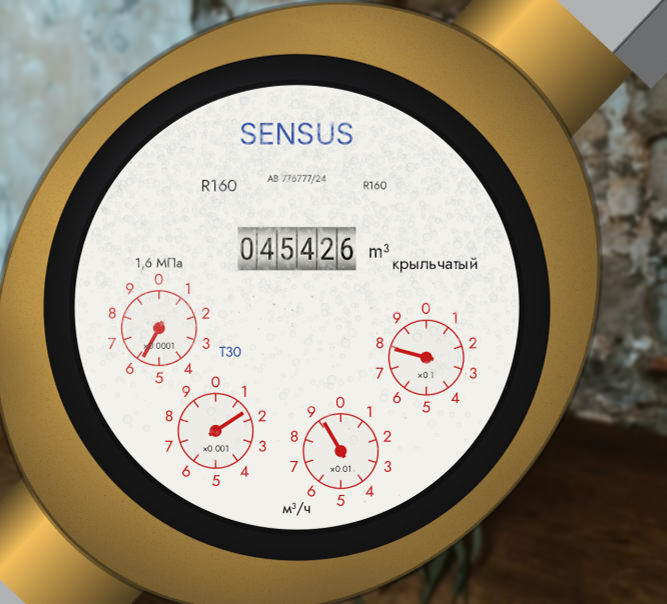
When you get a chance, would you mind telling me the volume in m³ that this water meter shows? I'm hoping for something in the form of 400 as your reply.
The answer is 45426.7915
